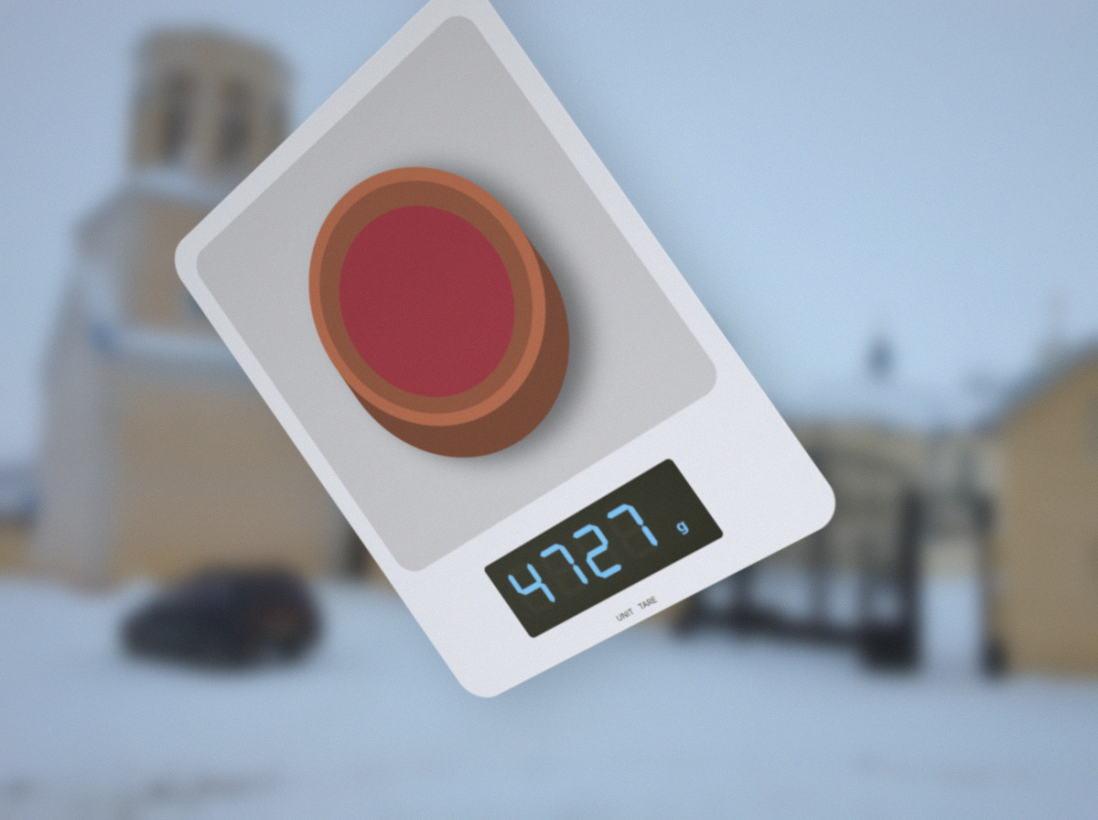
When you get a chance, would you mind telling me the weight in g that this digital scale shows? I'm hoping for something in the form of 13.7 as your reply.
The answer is 4727
